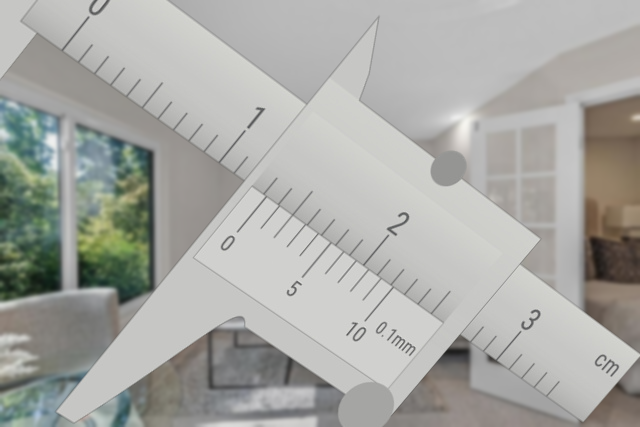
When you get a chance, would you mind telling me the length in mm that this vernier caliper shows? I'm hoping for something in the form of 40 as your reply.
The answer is 13.2
